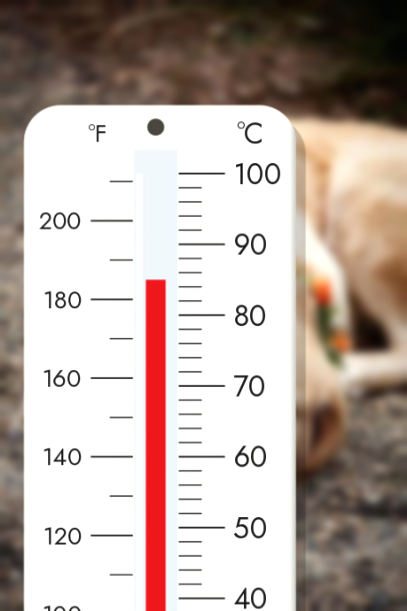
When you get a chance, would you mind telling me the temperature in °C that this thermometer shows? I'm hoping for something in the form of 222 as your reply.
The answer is 85
